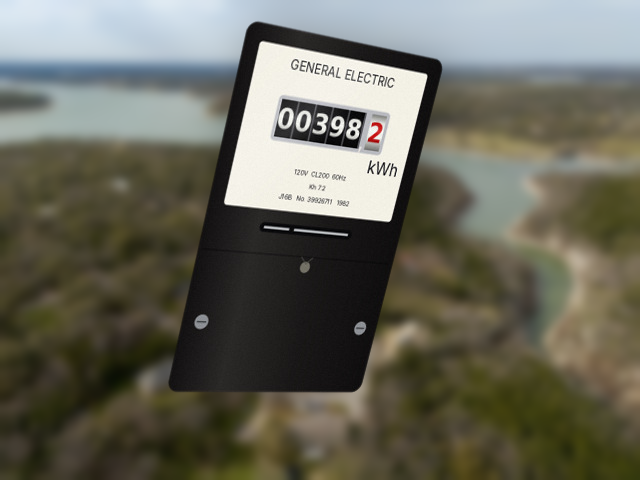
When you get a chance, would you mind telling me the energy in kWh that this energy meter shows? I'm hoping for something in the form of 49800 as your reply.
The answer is 398.2
